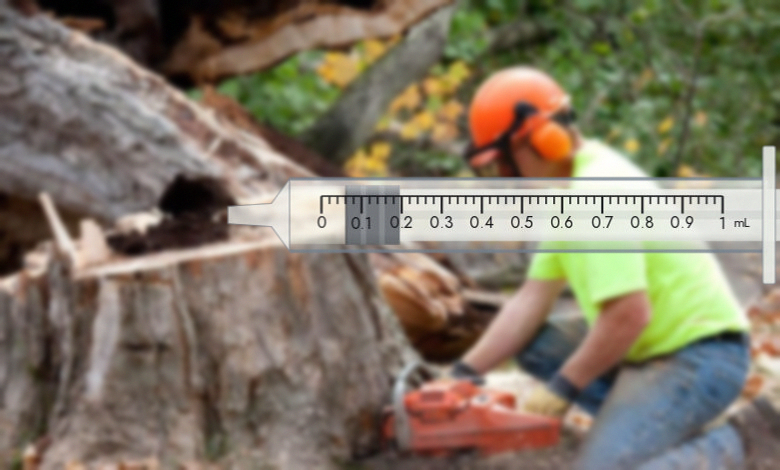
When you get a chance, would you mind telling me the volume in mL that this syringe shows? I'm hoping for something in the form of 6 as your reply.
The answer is 0.06
